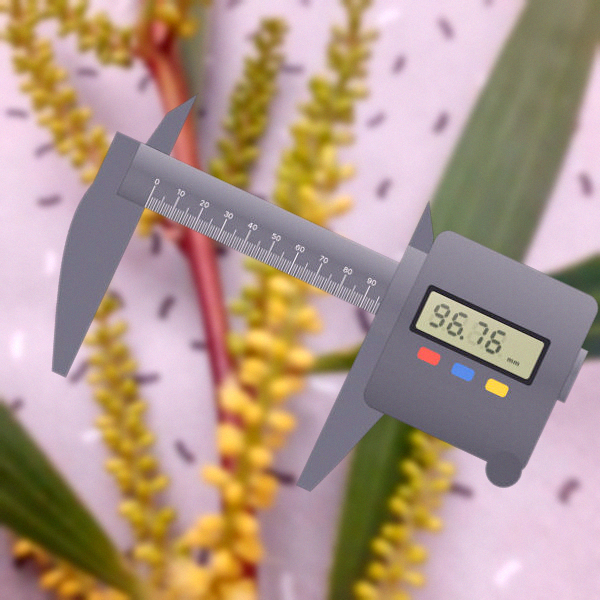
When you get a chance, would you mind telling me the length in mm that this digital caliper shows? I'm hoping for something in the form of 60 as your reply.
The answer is 96.76
